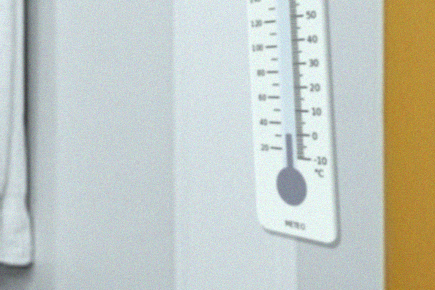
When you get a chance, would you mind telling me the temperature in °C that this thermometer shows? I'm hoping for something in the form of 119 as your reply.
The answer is 0
